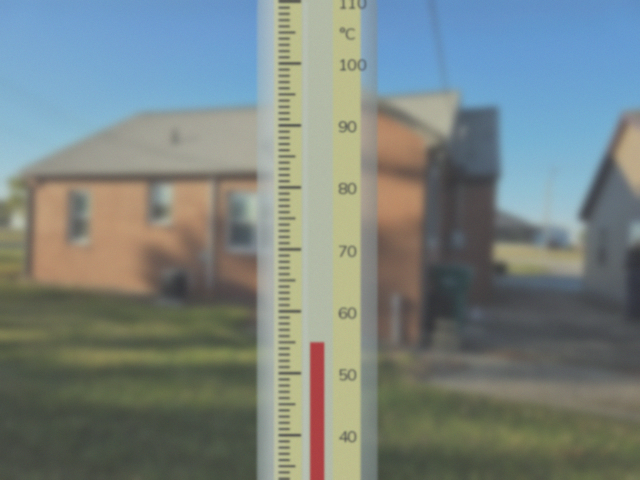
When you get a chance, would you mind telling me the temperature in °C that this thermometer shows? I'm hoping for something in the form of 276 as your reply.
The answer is 55
